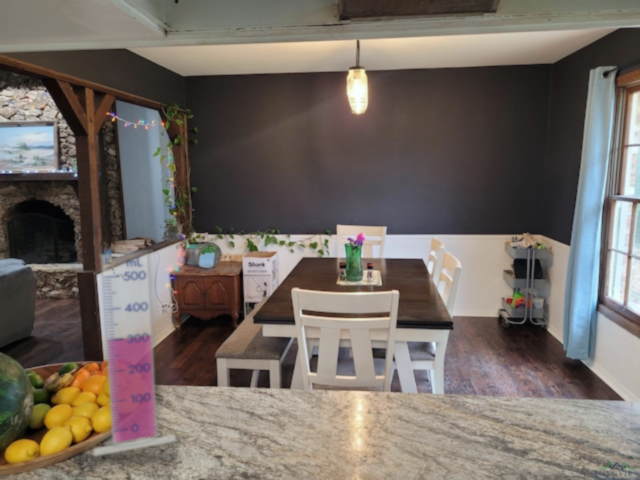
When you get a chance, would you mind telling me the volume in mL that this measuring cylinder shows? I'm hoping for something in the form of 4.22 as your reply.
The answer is 300
